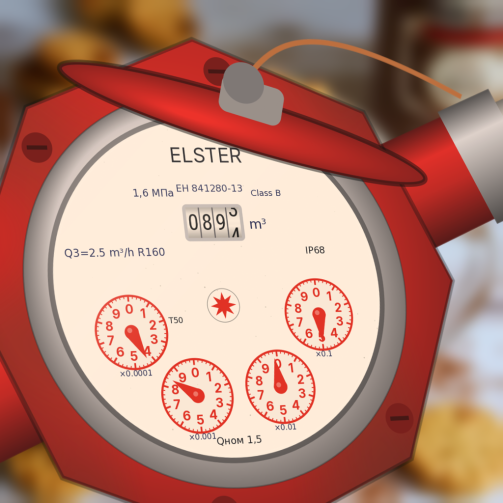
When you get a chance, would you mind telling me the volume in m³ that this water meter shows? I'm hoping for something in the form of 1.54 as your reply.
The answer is 893.4984
